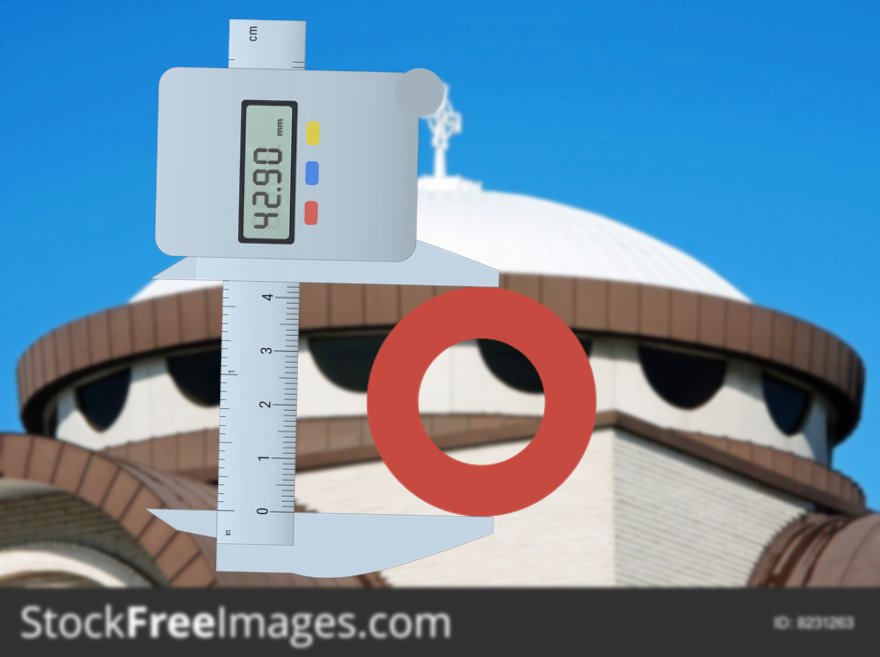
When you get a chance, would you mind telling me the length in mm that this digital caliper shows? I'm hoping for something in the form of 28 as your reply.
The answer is 42.90
